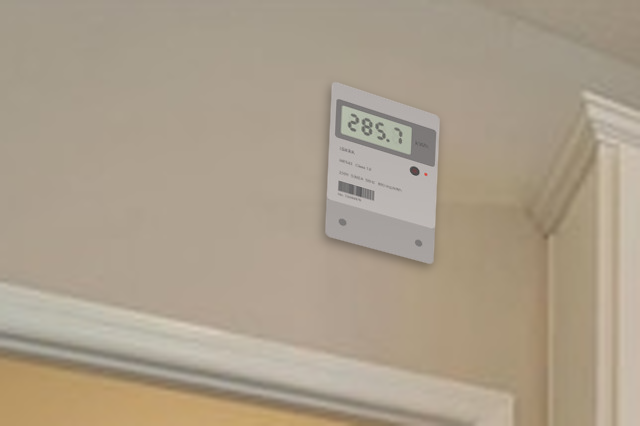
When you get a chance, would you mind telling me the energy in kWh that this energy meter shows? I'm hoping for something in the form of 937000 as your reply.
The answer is 285.7
